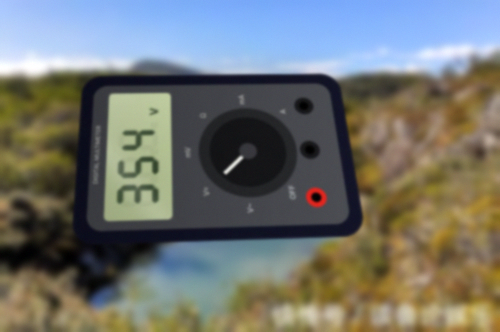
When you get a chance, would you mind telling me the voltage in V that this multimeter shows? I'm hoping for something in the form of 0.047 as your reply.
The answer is 354
